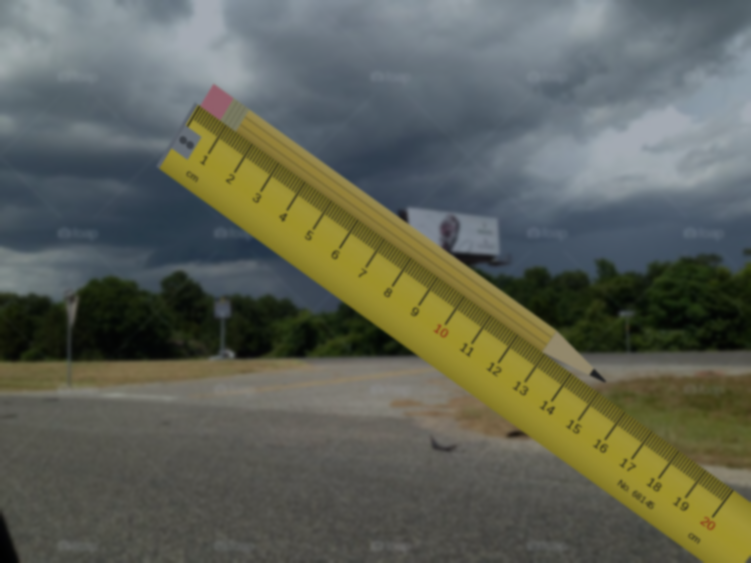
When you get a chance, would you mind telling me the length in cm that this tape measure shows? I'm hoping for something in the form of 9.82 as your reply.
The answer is 15
